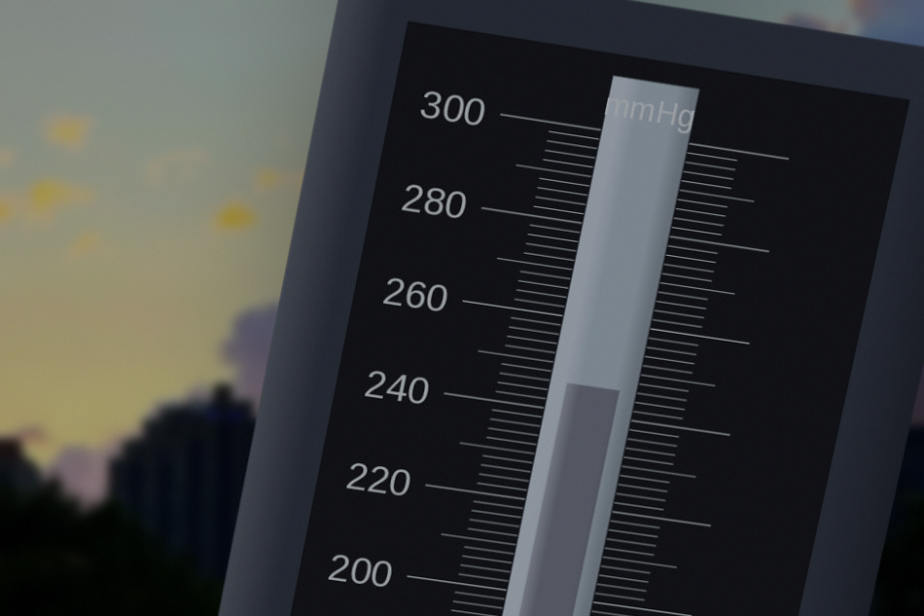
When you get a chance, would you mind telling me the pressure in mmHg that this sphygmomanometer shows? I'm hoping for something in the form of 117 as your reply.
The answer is 246
